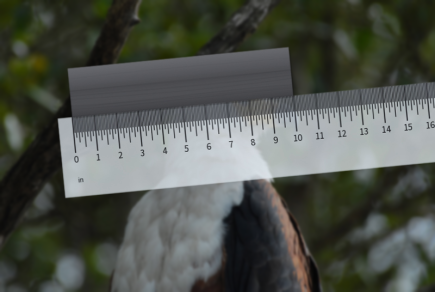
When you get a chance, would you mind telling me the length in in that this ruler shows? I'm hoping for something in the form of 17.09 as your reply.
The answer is 10
